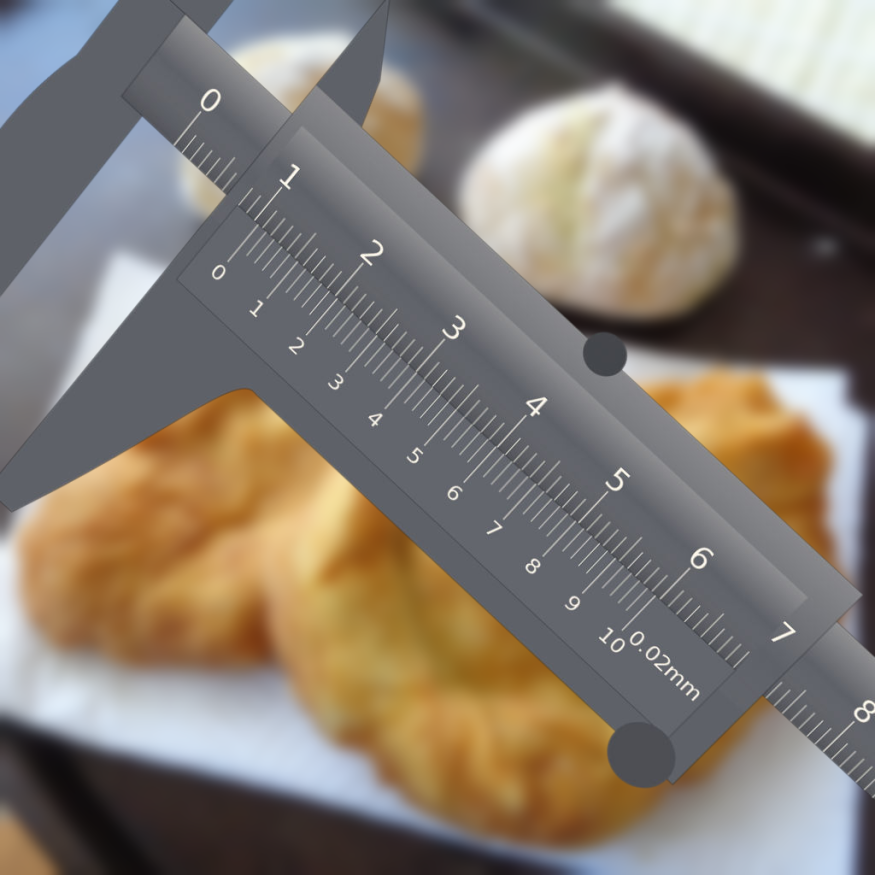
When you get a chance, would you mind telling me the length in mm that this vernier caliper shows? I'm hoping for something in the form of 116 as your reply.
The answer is 10.5
